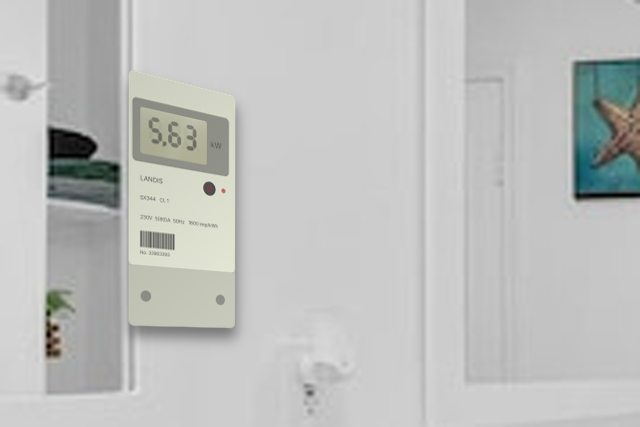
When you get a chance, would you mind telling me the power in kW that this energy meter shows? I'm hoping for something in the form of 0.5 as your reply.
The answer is 5.63
